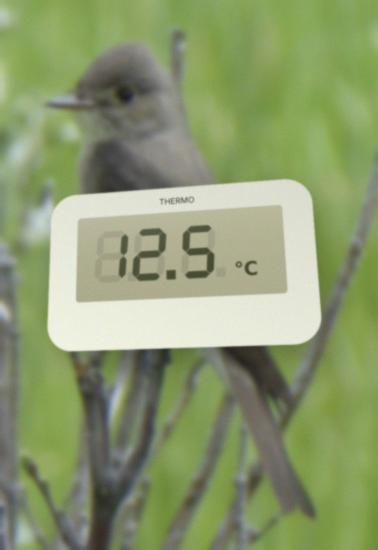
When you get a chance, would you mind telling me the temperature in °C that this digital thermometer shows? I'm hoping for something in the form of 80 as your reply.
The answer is 12.5
